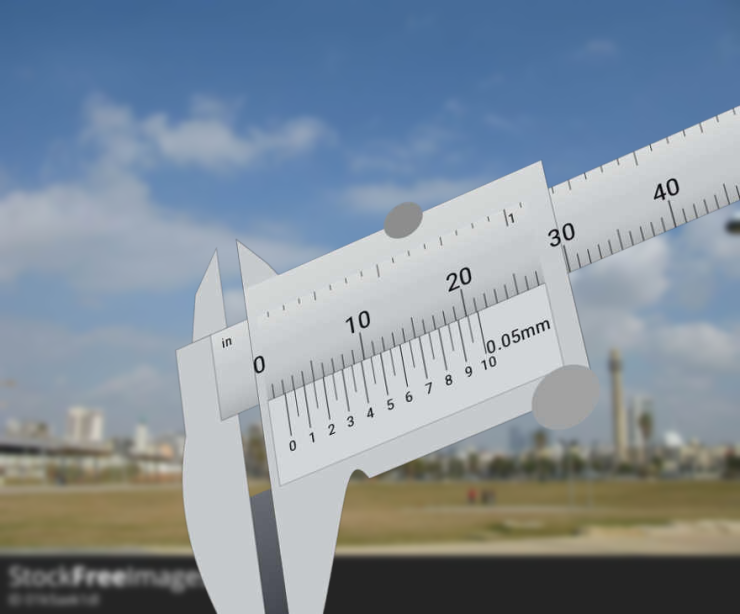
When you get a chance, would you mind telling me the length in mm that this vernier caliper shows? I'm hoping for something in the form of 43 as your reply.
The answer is 2.1
